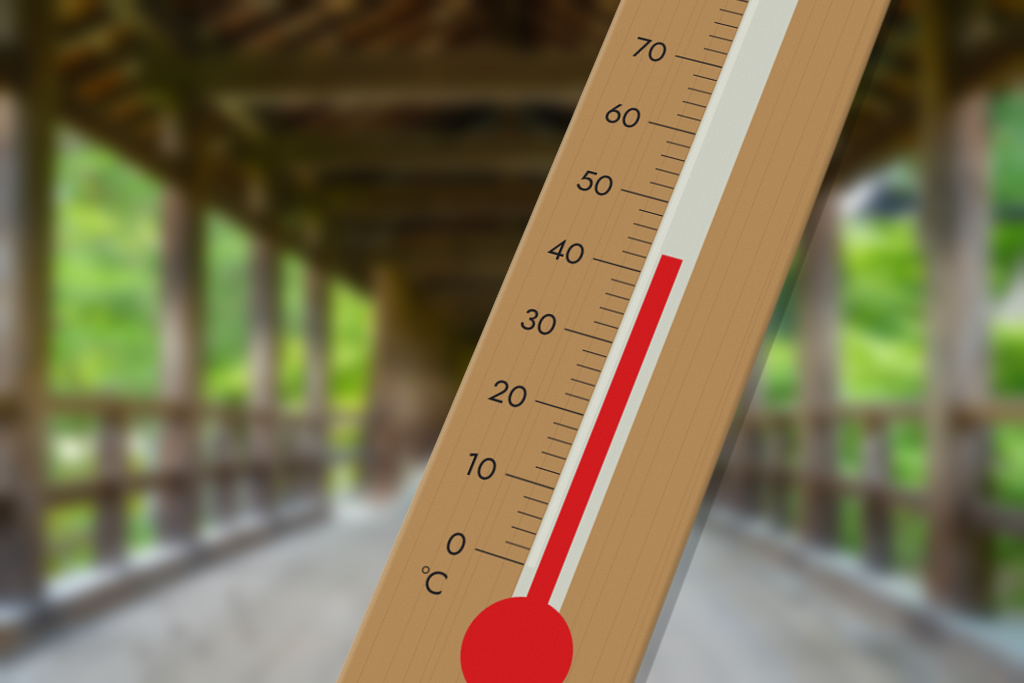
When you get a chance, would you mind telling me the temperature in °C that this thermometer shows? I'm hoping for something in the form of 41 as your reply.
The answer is 43
